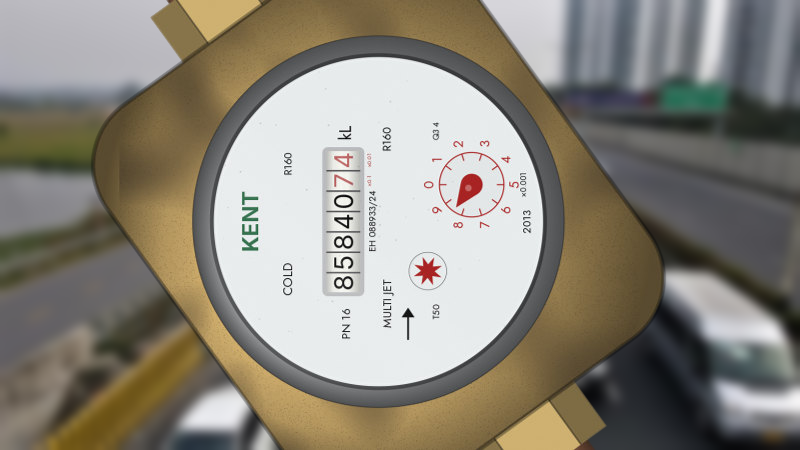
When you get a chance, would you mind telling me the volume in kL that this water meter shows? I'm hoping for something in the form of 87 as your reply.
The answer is 85840.748
